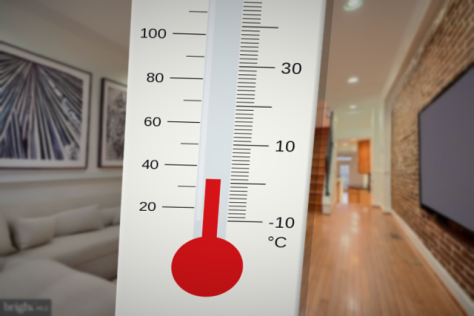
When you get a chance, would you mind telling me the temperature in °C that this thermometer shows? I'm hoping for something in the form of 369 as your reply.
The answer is 1
